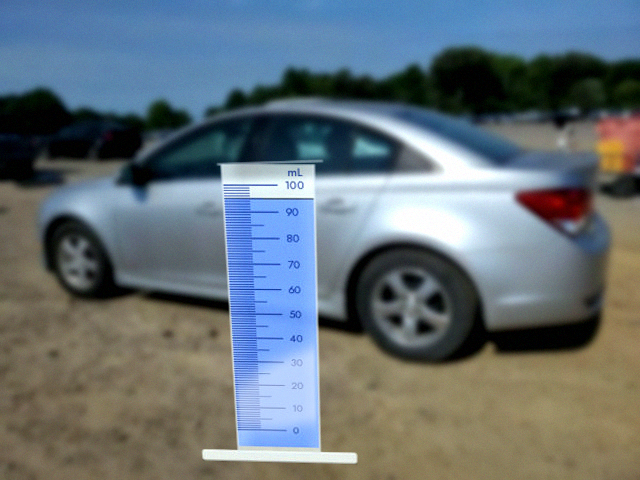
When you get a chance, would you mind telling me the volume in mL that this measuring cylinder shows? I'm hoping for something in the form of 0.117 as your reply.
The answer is 95
